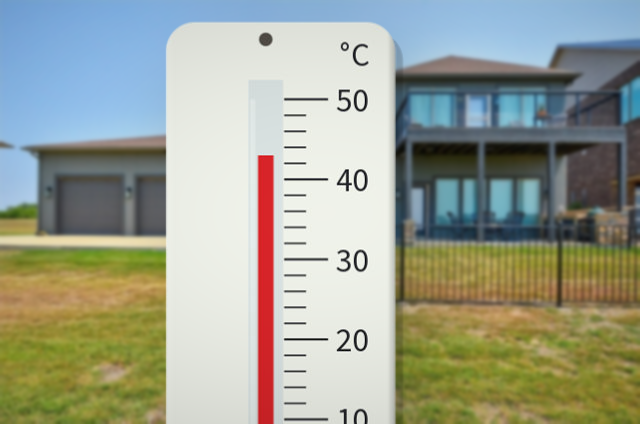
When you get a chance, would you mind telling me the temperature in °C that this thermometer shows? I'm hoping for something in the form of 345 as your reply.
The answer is 43
